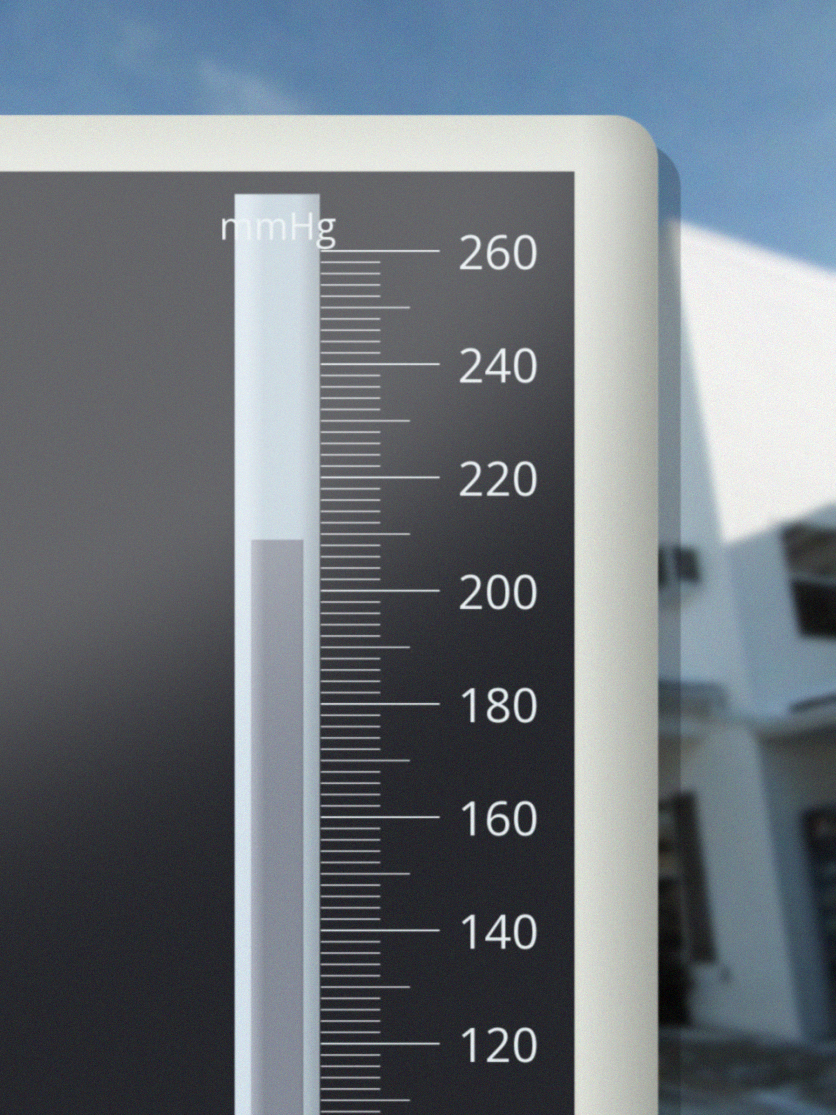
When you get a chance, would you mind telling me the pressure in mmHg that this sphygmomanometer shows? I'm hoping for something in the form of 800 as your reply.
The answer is 209
